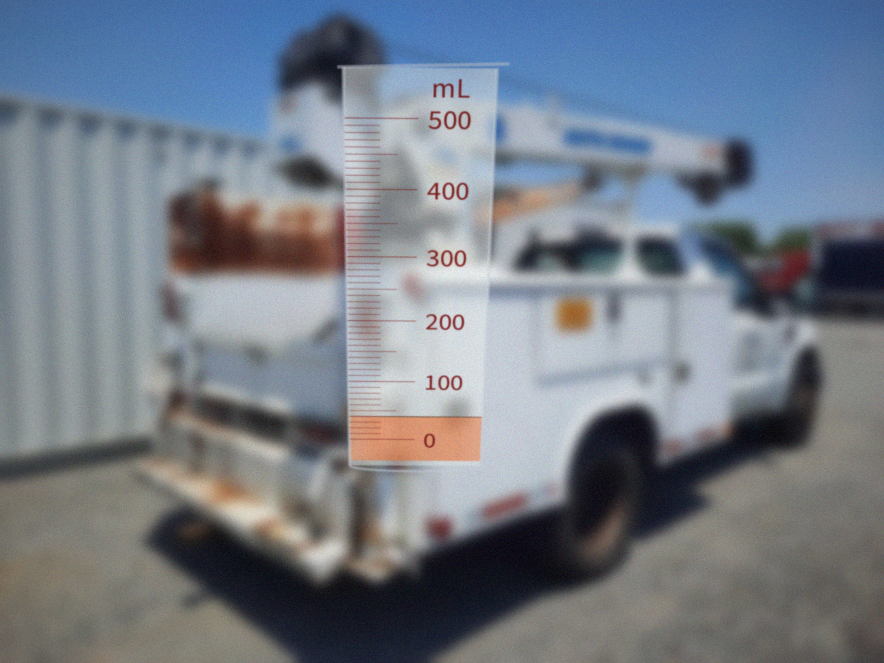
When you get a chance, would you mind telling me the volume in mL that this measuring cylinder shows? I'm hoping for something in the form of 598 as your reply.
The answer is 40
